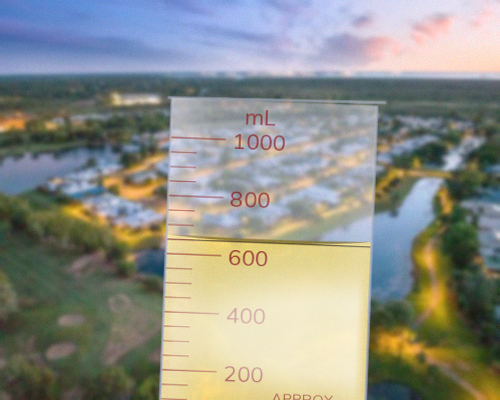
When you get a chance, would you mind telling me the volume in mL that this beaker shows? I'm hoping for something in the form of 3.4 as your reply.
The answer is 650
